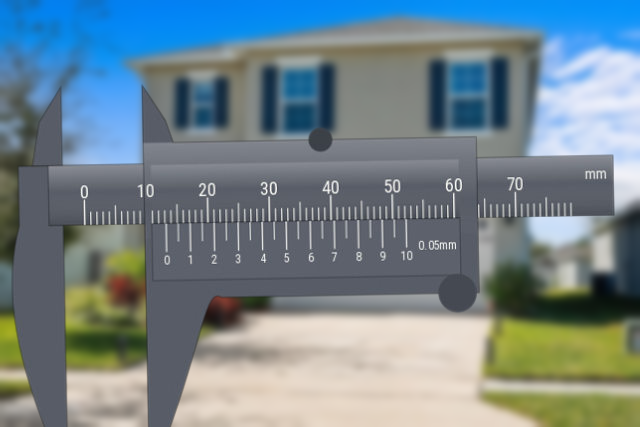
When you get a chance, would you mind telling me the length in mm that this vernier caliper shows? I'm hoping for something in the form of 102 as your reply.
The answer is 13.2
